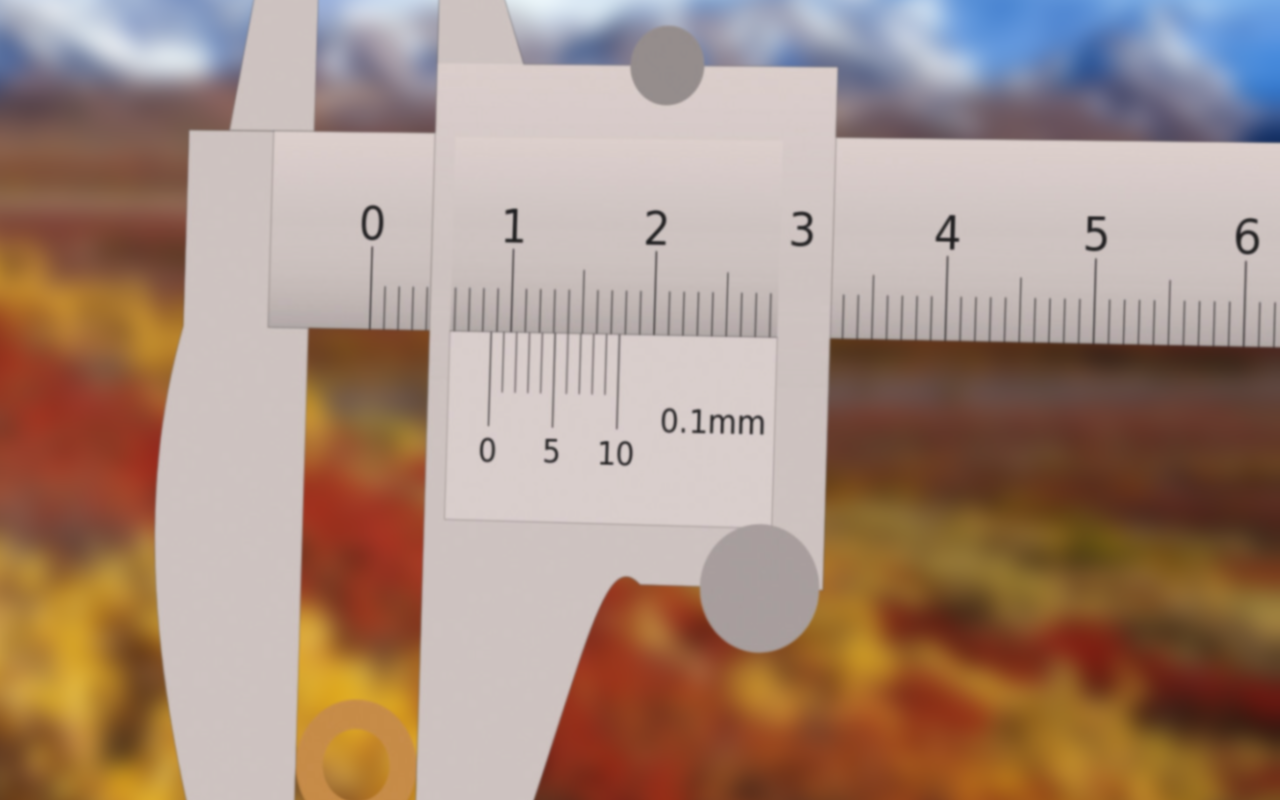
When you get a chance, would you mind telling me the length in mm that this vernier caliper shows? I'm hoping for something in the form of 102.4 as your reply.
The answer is 8.6
